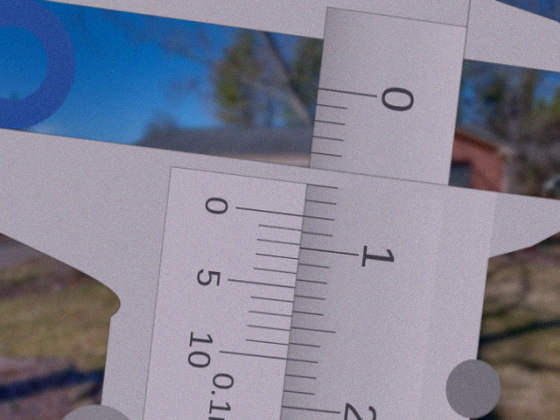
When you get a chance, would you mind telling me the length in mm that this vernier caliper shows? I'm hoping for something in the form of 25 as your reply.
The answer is 8.0
